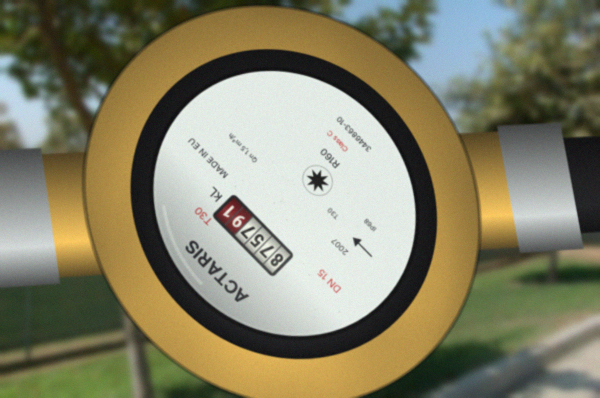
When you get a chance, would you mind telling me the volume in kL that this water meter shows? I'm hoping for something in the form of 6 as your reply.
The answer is 8757.91
